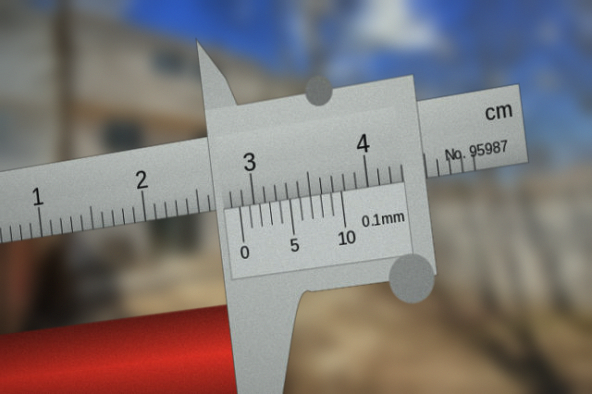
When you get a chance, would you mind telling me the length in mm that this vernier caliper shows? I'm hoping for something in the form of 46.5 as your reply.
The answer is 28.7
